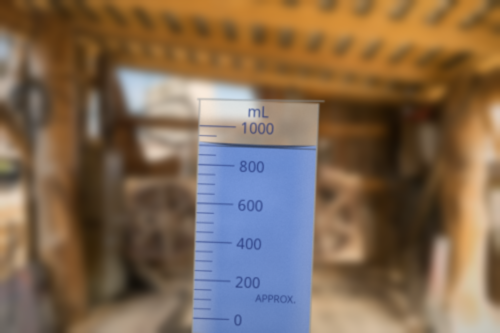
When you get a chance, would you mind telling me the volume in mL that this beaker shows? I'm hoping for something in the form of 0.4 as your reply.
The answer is 900
